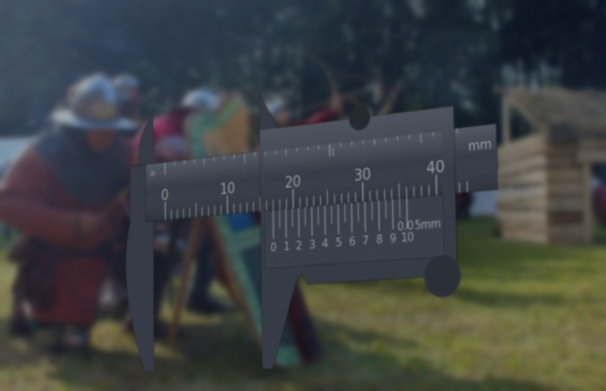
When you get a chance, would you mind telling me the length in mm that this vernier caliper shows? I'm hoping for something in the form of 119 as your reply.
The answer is 17.0
